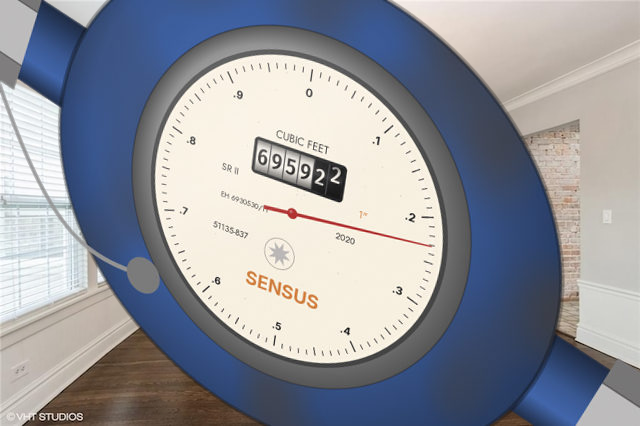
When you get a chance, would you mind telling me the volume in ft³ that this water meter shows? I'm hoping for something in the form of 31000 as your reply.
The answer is 695922.23
